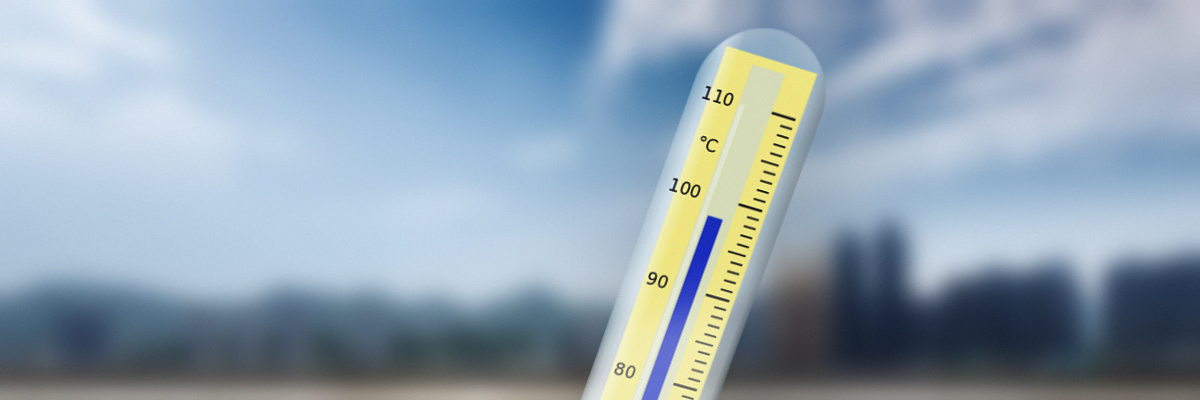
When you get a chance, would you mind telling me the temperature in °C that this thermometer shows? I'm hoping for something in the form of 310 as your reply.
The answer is 98
